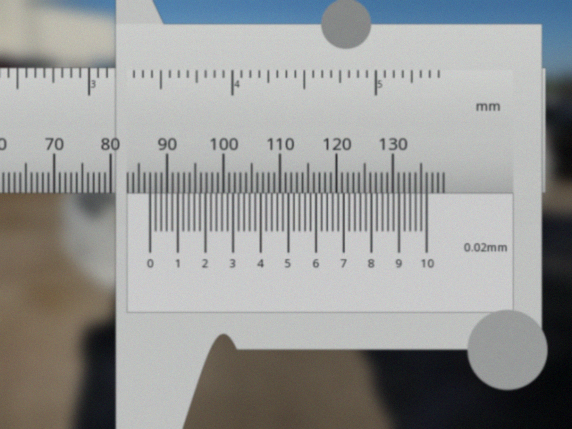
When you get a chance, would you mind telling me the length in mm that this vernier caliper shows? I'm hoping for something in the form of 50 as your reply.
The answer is 87.0
